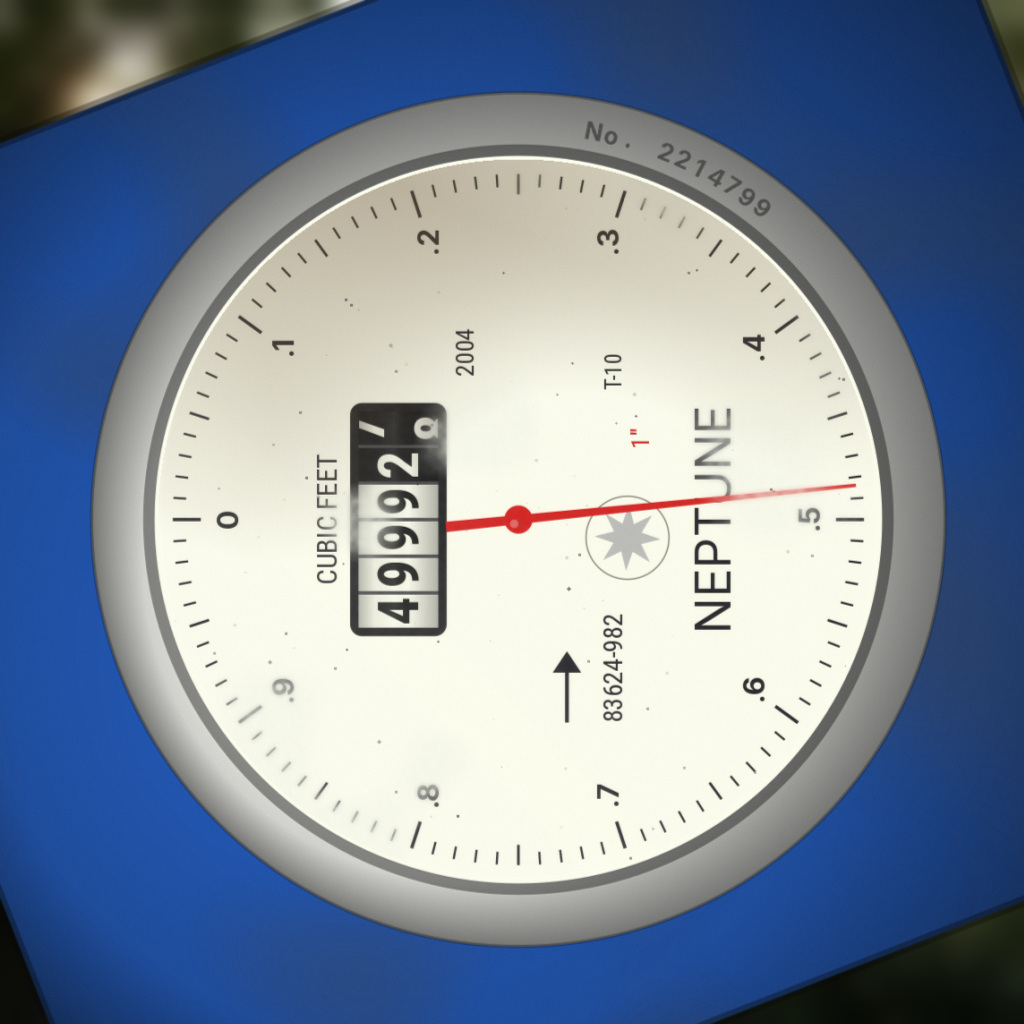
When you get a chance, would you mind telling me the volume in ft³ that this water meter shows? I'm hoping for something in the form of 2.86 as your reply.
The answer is 499927.48
